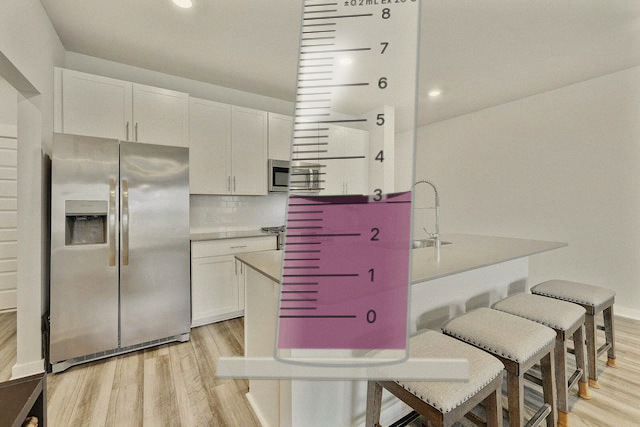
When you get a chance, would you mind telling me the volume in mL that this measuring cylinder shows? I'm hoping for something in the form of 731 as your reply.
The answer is 2.8
